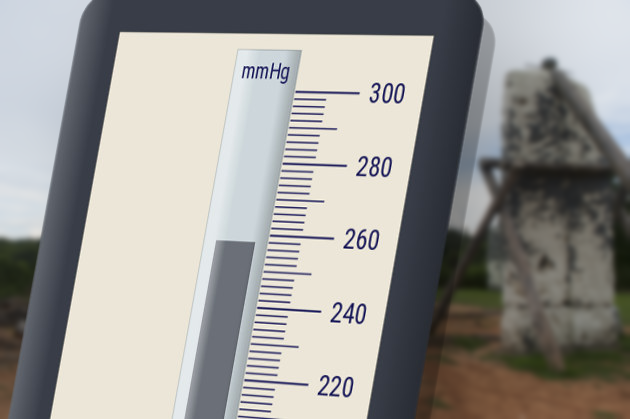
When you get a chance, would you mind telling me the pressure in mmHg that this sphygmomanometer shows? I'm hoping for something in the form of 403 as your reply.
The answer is 258
